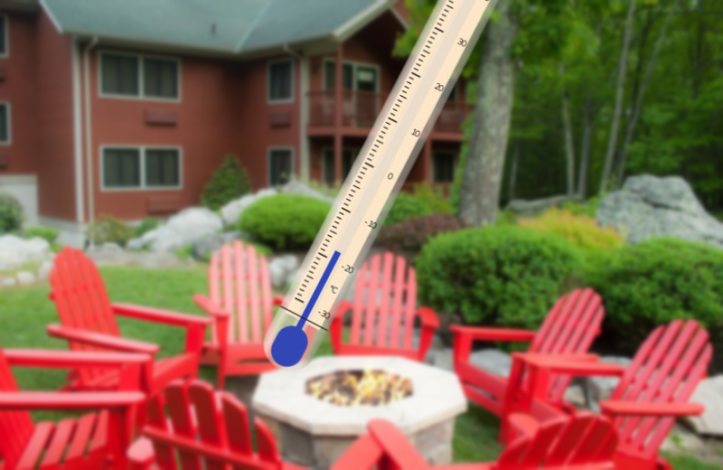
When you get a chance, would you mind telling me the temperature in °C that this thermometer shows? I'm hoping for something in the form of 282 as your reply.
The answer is -18
